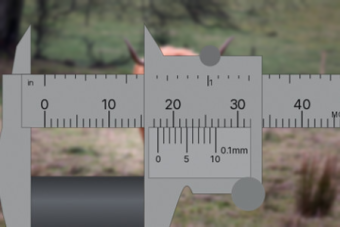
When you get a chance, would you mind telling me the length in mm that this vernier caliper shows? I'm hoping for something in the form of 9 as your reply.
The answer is 17.6
